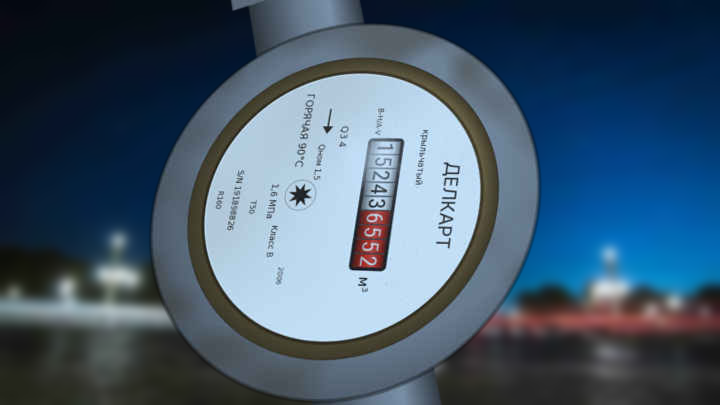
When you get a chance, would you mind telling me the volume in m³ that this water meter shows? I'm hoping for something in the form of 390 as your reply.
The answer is 15243.6552
